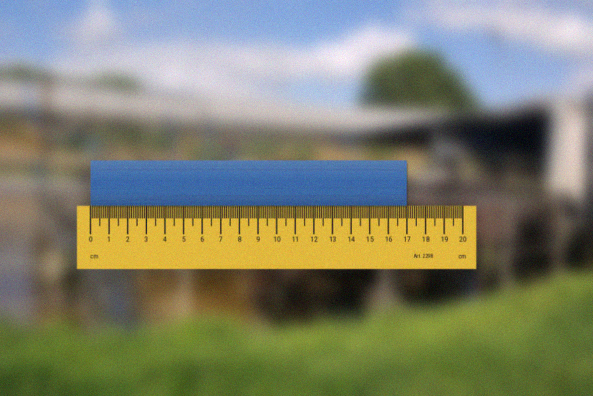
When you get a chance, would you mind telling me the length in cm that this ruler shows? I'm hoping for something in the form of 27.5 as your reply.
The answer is 17
